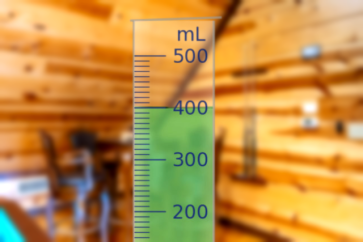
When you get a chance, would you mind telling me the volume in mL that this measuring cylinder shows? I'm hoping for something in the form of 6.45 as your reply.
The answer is 400
